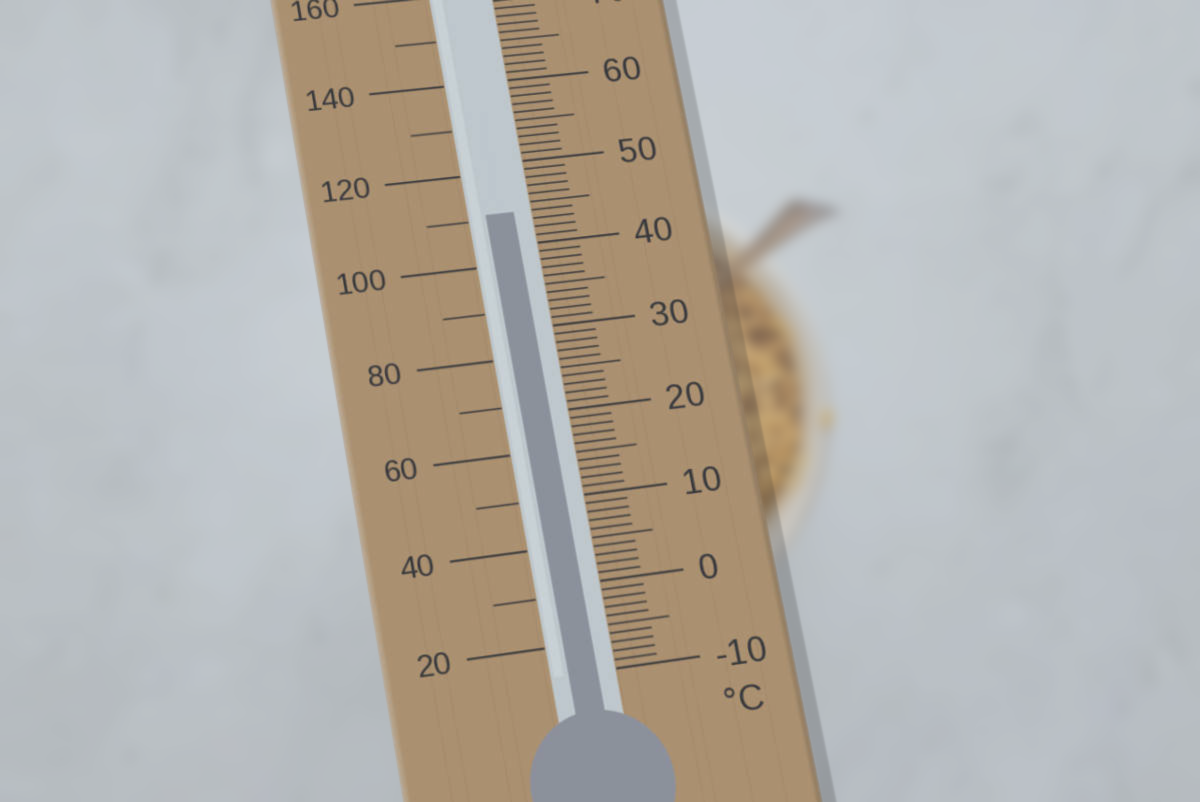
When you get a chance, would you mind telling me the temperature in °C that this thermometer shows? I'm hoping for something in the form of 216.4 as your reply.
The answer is 44
